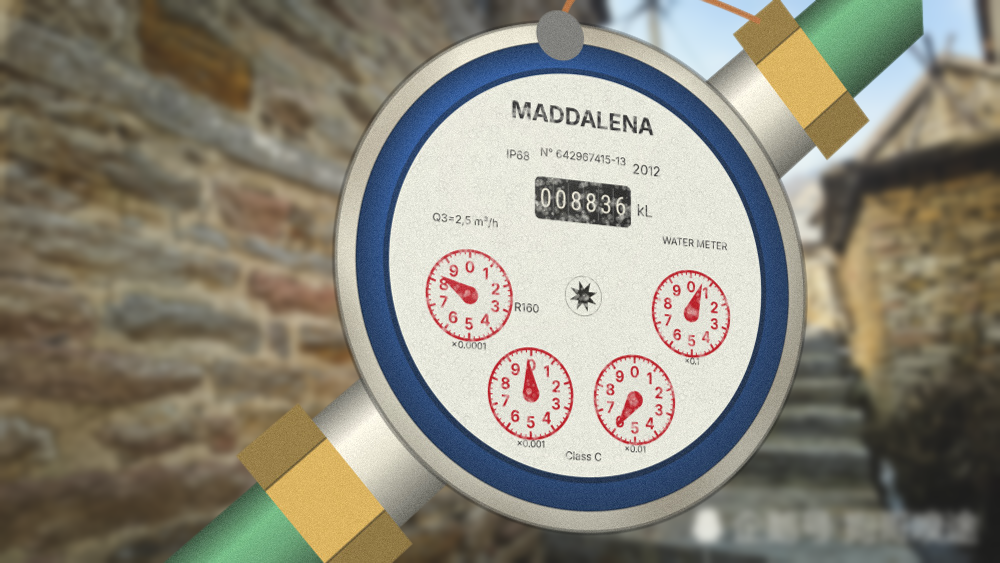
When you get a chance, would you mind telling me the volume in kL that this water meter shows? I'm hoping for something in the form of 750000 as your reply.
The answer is 8836.0598
